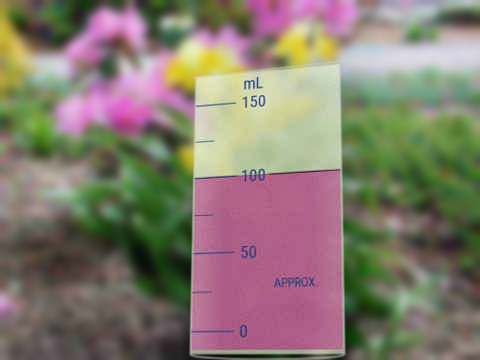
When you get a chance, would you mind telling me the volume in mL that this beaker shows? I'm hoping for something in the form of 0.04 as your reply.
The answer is 100
